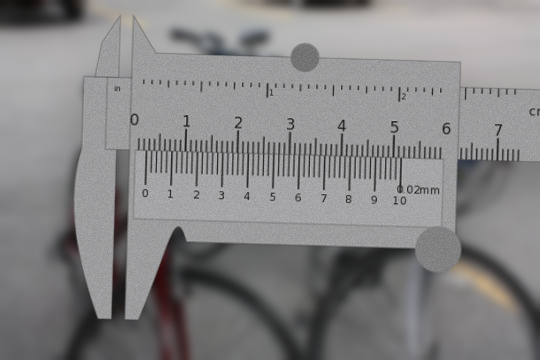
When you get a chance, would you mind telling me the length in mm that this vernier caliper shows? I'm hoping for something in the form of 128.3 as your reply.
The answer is 2.5
